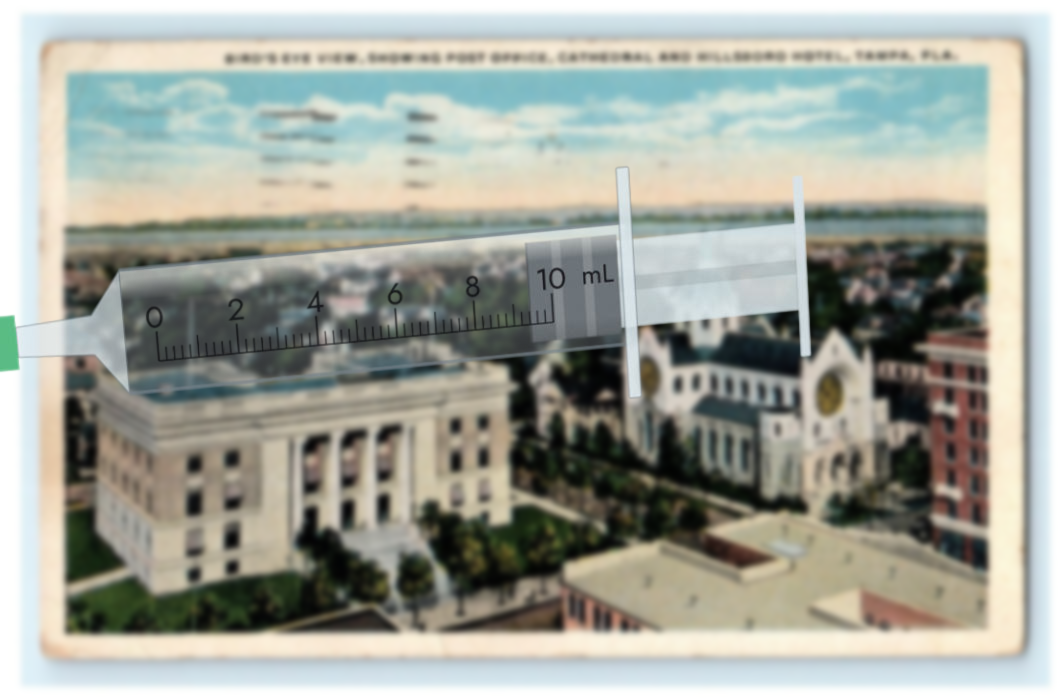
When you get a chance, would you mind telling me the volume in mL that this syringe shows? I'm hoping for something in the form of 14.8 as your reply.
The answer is 9.4
